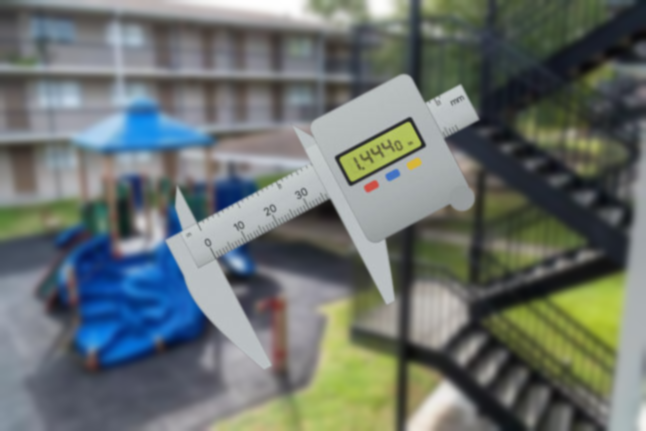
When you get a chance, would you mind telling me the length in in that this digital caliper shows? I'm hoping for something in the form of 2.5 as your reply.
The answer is 1.4440
